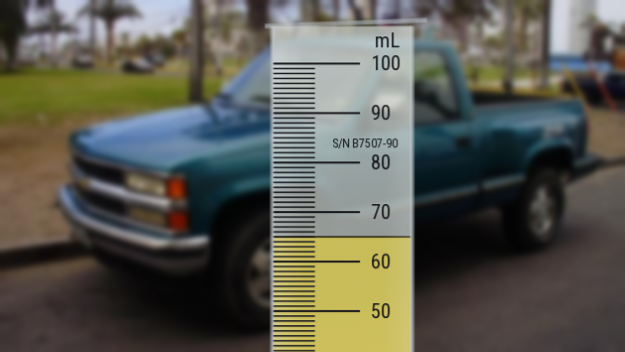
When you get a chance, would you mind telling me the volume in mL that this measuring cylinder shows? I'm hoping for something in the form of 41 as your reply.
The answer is 65
